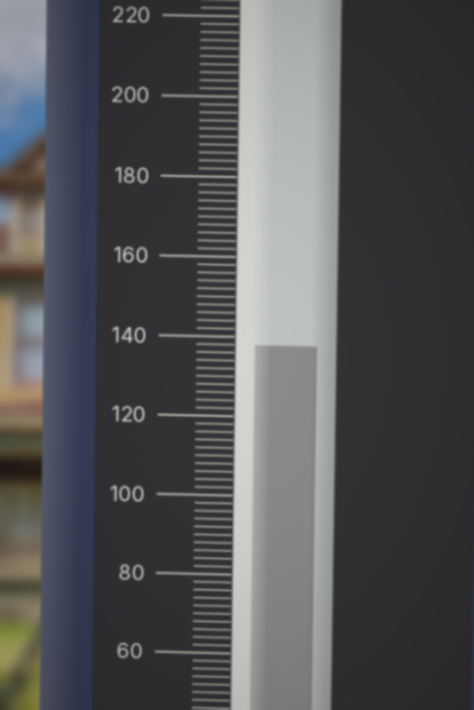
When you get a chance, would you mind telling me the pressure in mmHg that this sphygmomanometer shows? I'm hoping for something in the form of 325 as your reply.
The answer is 138
